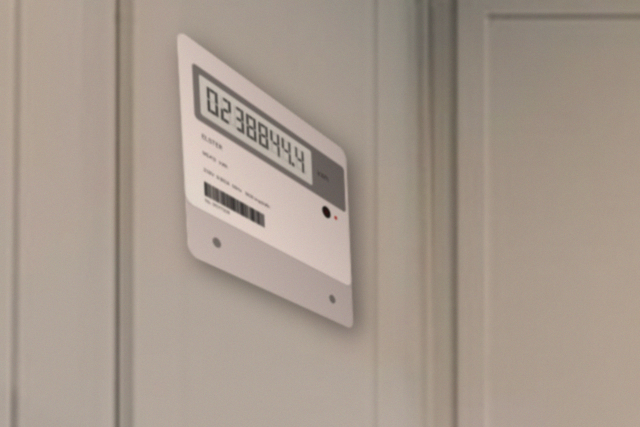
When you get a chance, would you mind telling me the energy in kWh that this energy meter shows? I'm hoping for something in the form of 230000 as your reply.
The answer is 238844.4
